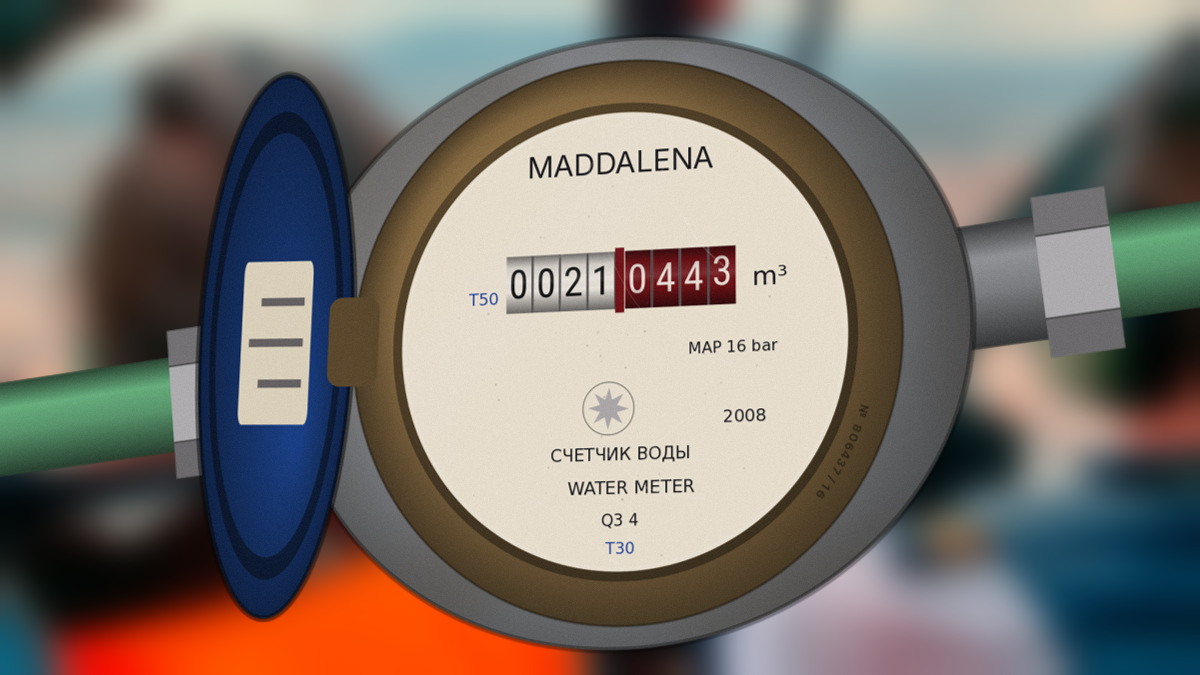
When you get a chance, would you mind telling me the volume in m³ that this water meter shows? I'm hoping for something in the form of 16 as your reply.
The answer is 21.0443
